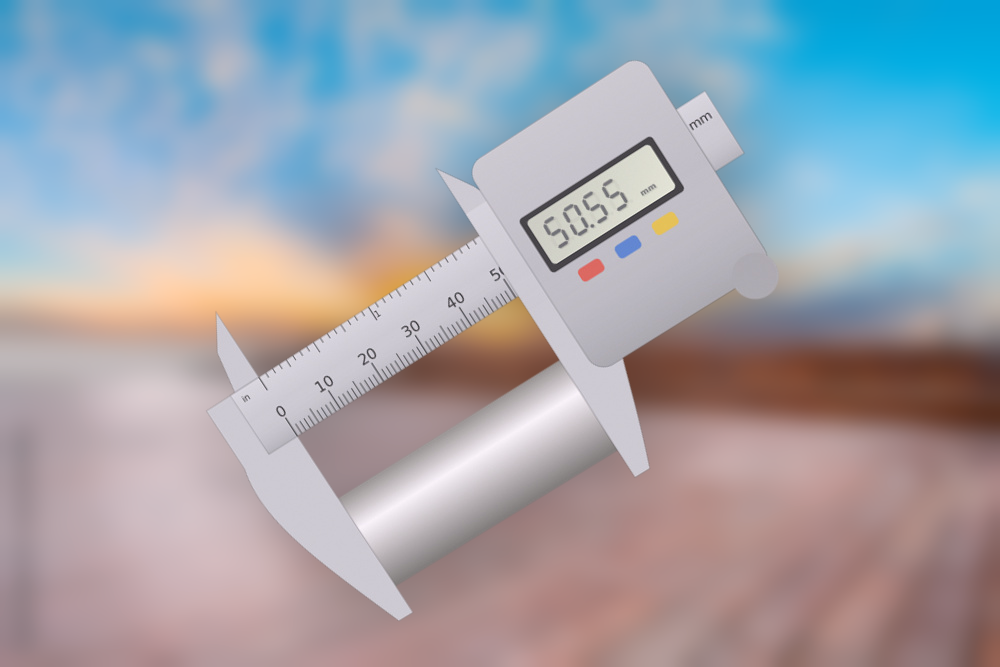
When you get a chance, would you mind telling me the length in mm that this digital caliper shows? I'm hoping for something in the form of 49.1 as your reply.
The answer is 50.55
